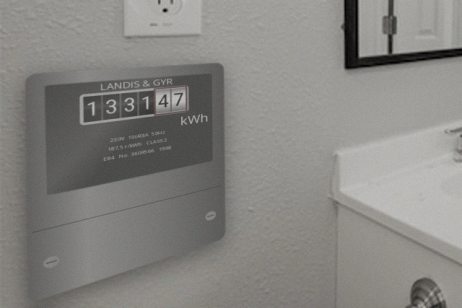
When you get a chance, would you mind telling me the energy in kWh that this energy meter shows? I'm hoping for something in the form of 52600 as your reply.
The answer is 1331.47
